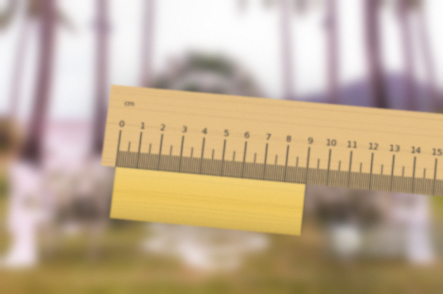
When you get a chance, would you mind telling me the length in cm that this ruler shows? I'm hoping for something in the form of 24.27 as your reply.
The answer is 9
